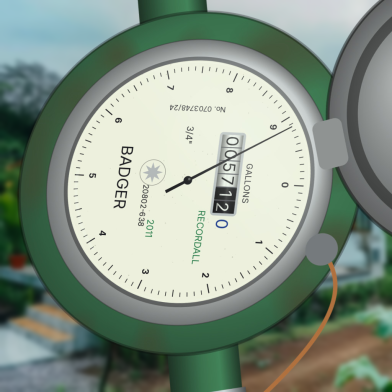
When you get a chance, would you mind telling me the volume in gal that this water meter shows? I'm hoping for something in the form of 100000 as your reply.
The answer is 57119.1
